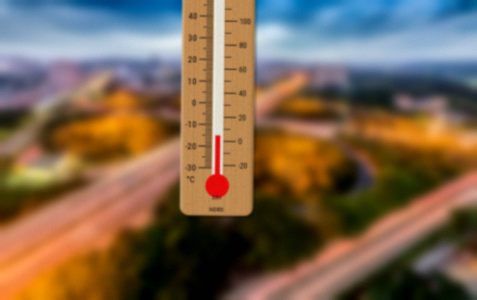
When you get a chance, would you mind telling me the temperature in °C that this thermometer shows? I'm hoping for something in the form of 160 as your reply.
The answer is -15
